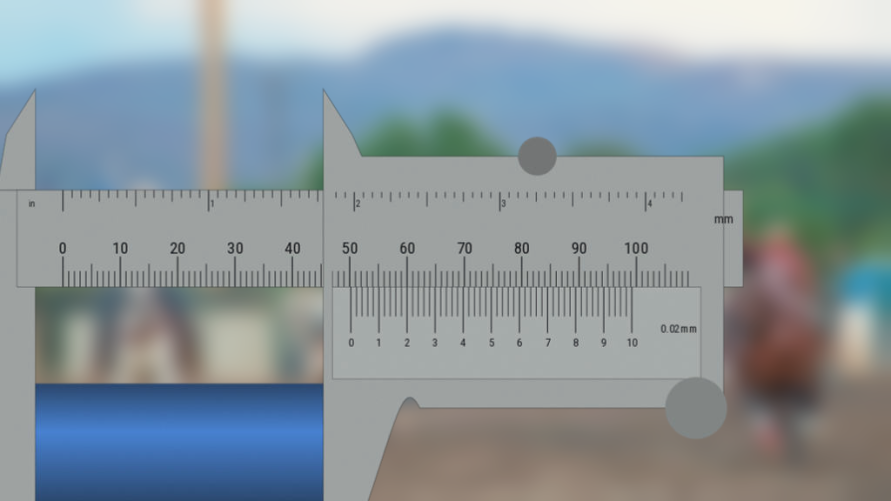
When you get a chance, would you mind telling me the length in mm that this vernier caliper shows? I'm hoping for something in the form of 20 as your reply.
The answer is 50.2
